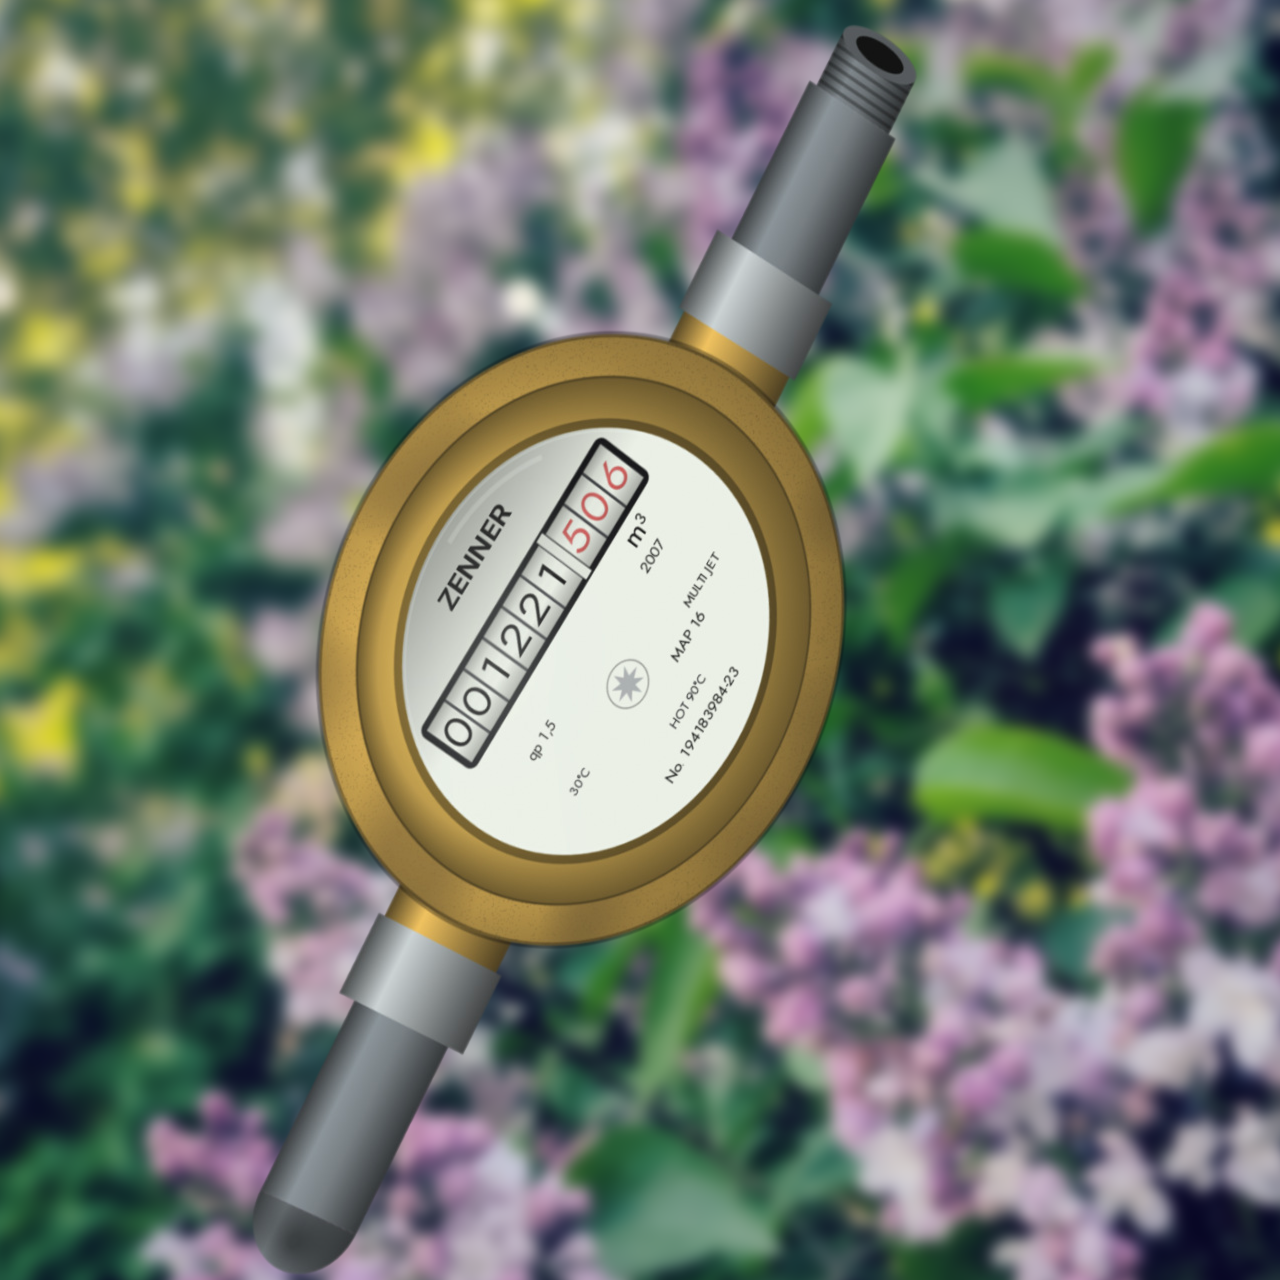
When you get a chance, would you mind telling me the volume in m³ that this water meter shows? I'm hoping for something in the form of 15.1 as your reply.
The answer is 1221.506
